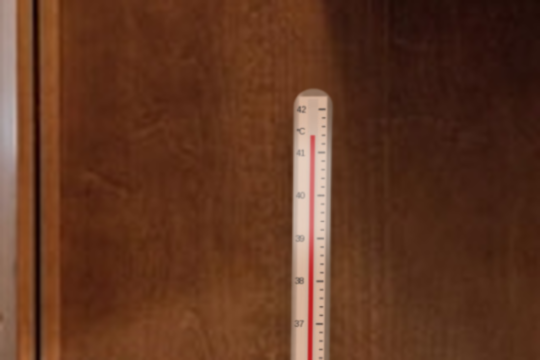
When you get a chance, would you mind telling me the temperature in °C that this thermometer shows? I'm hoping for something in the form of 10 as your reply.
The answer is 41.4
